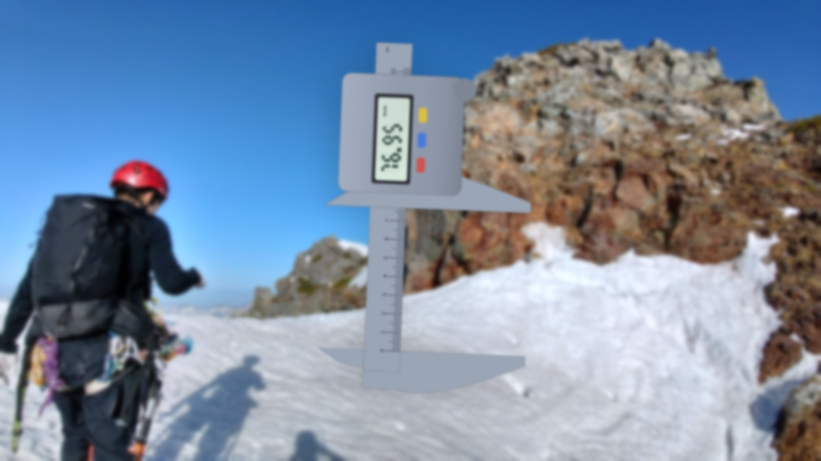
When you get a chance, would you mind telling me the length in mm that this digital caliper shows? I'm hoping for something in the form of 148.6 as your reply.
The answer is 76.95
